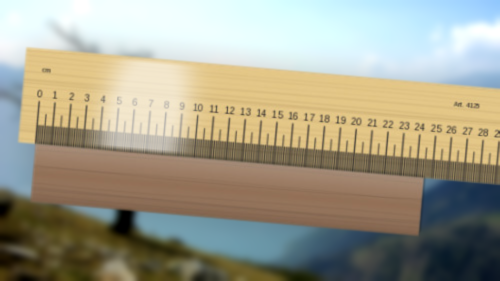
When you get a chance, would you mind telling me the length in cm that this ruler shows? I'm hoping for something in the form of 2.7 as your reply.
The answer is 24.5
